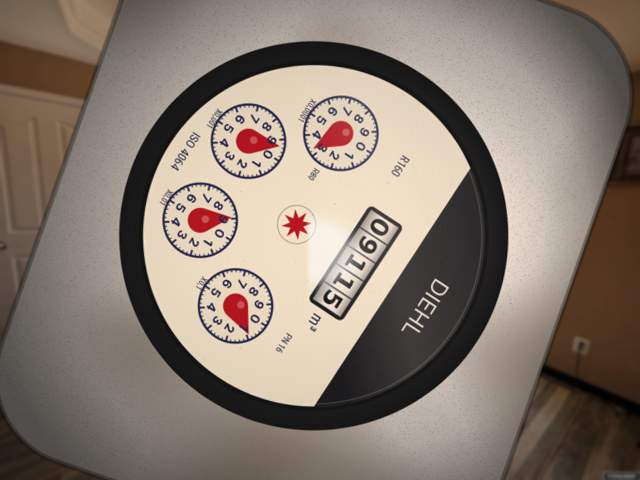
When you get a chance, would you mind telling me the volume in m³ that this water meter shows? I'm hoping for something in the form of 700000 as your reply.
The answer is 9115.0893
